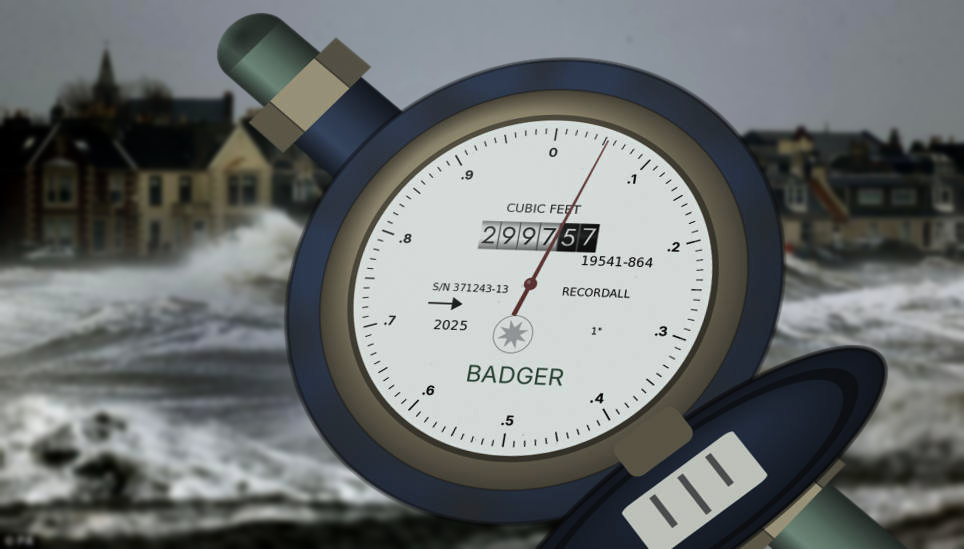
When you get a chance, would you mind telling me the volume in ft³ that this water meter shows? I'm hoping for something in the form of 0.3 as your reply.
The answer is 299757.05
